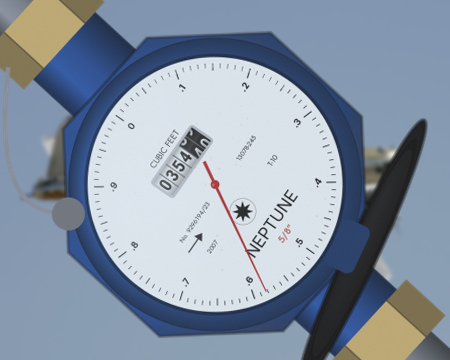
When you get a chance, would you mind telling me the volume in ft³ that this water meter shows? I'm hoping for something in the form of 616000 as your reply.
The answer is 35439.58
